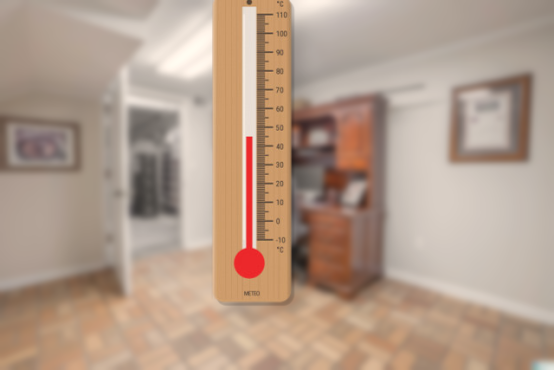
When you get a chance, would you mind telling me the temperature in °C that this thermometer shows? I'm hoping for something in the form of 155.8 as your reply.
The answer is 45
